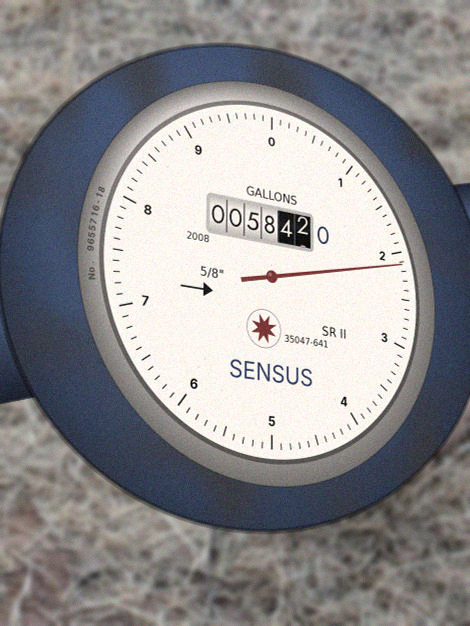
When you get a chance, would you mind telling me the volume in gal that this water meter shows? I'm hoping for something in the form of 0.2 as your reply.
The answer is 58422.1
